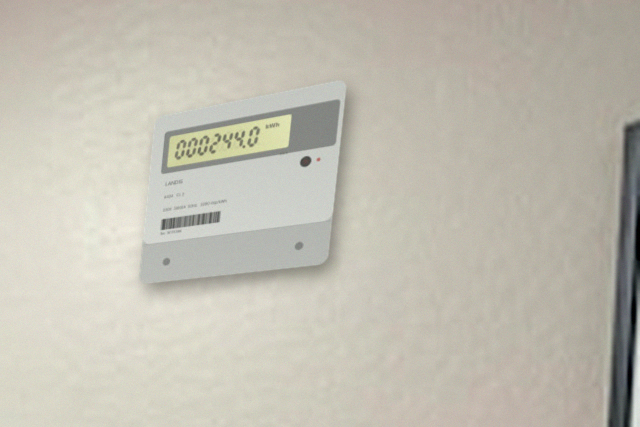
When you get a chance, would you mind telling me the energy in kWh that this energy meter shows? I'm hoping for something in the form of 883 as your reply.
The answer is 244.0
